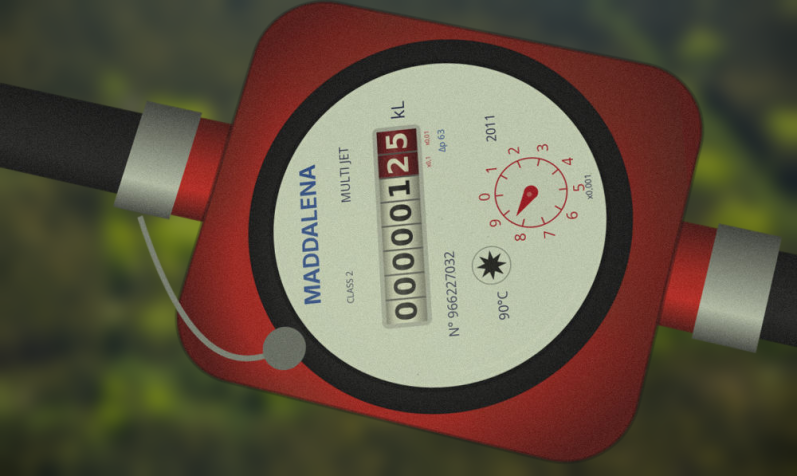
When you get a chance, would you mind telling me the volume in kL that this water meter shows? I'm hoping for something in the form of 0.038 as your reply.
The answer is 1.258
